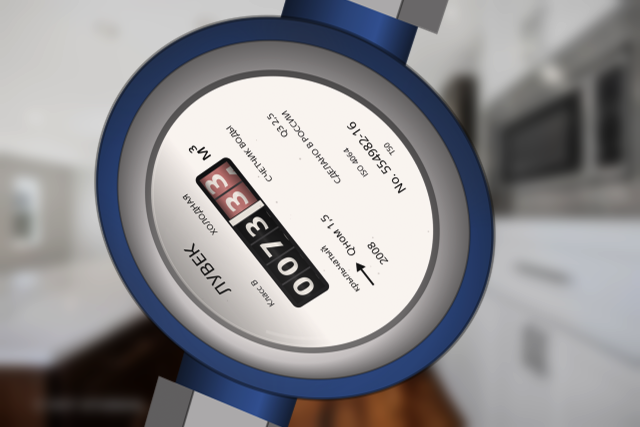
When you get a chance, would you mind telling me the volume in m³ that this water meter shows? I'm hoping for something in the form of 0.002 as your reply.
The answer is 73.33
